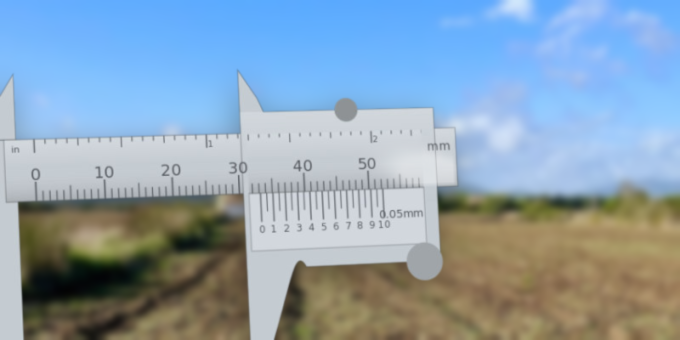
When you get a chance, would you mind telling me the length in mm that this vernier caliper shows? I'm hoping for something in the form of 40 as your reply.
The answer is 33.2
